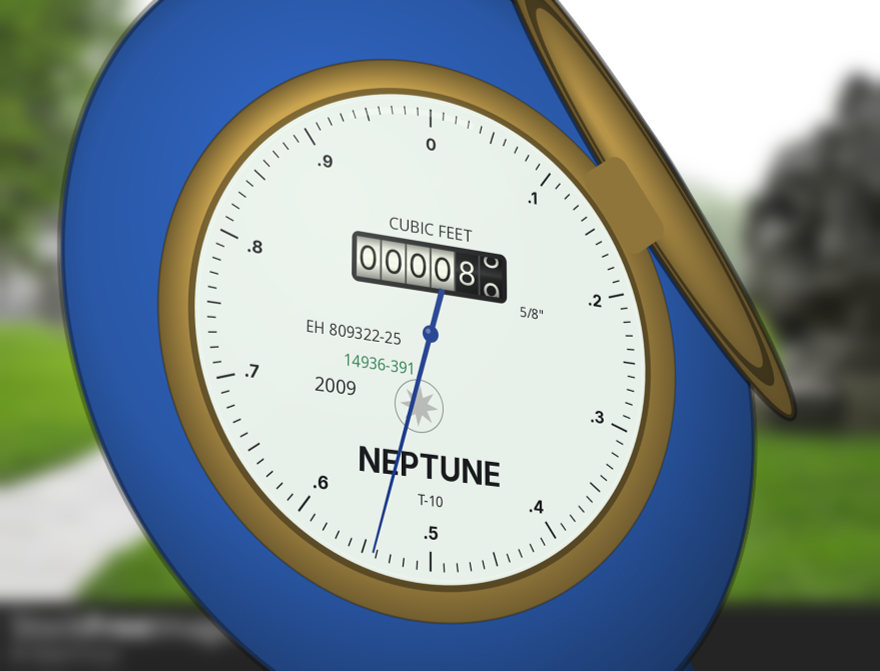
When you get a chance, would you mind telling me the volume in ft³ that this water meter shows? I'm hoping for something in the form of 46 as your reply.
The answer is 88.54
